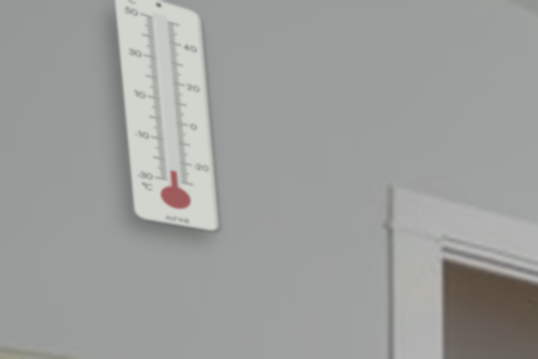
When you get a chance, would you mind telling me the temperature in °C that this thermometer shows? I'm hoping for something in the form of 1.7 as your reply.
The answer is -25
